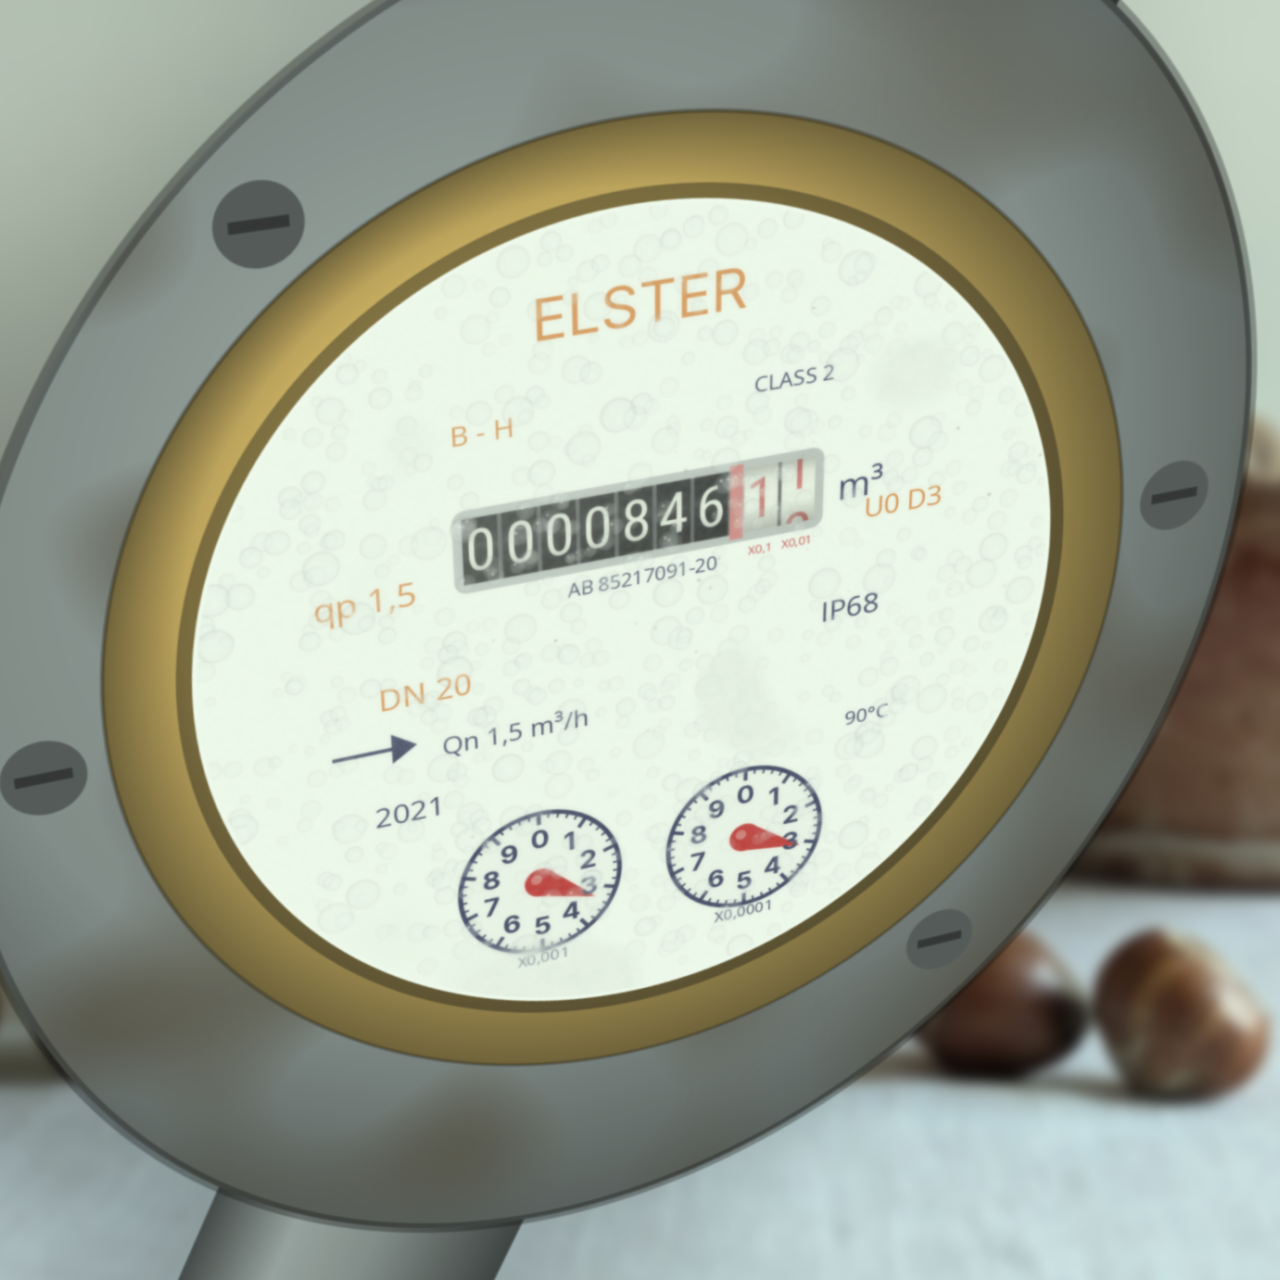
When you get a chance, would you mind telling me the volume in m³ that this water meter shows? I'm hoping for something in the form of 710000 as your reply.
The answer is 846.1133
